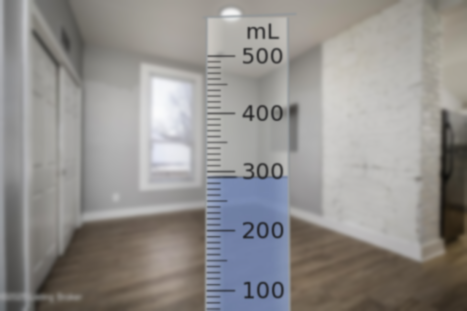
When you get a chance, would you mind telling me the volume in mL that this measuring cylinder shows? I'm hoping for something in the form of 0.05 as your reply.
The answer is 290
